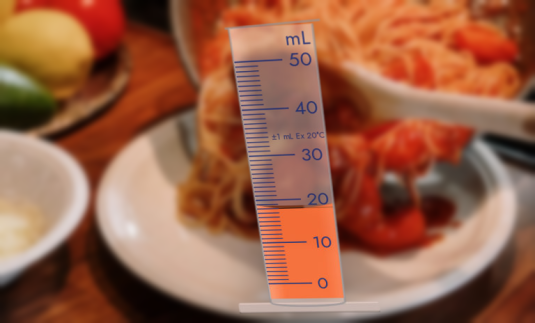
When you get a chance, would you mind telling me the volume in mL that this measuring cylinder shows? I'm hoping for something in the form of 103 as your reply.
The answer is 18
